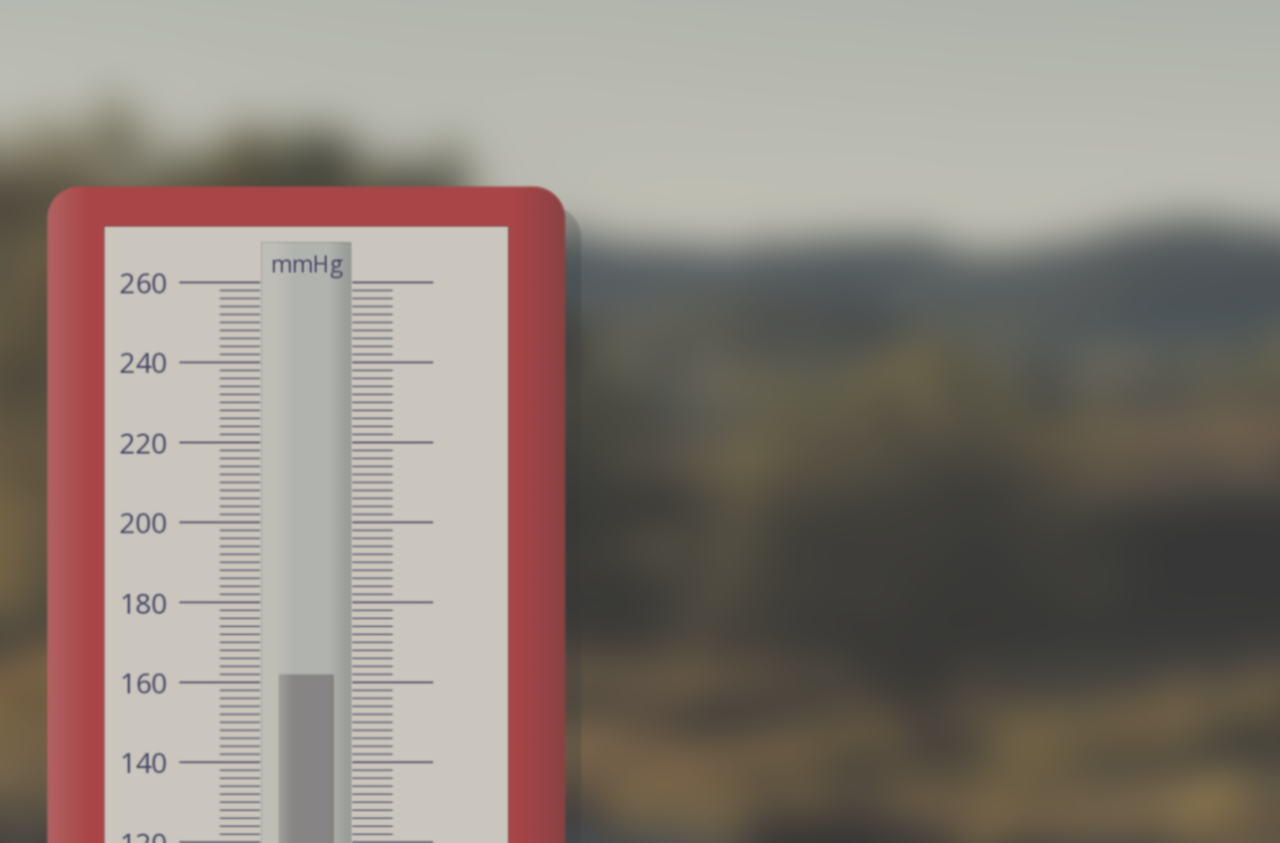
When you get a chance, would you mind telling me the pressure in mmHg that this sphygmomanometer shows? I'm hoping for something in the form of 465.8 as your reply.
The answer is 162
